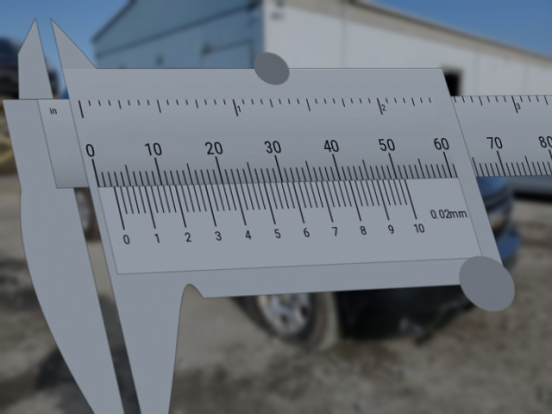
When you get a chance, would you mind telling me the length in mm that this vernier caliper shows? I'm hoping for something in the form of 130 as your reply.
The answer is 2.4
